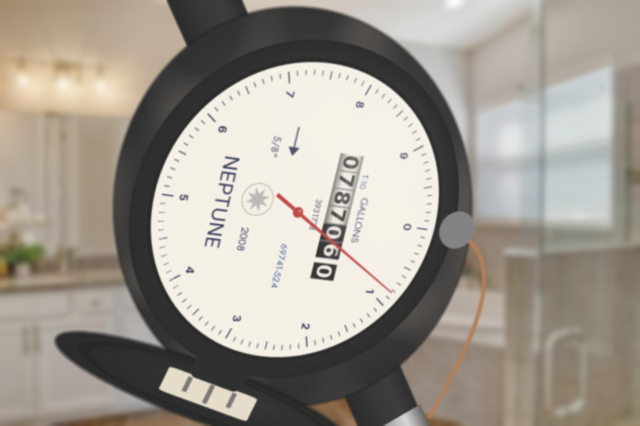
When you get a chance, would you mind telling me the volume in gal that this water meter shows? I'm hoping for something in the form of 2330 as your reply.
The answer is 787060.8
